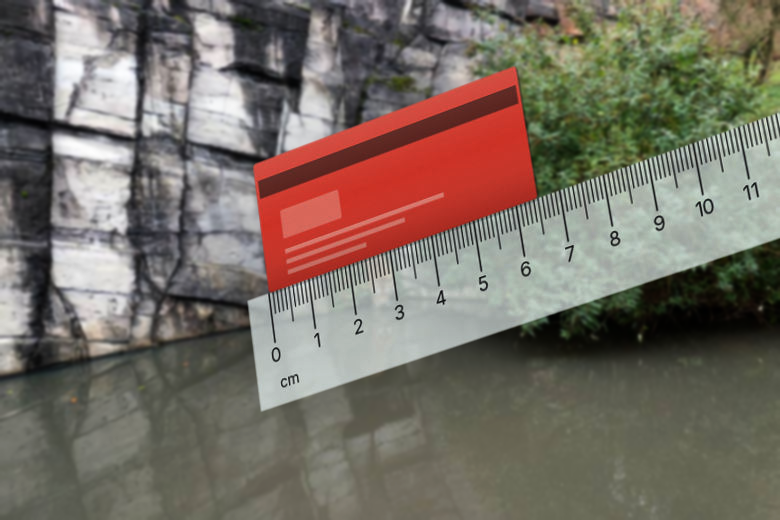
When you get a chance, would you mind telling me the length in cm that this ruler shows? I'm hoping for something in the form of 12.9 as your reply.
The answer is 6.5
